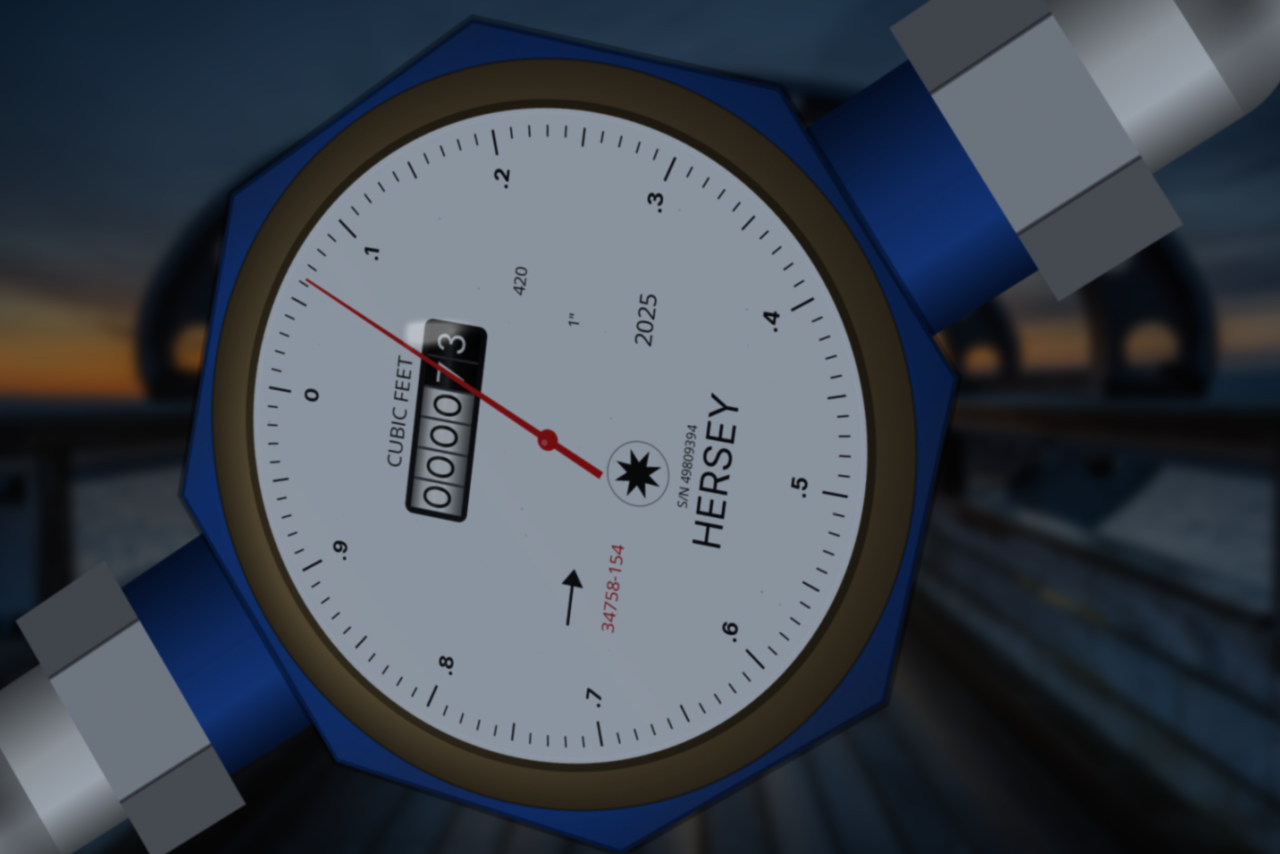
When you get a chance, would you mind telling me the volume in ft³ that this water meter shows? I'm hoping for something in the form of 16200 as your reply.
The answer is 73.06
